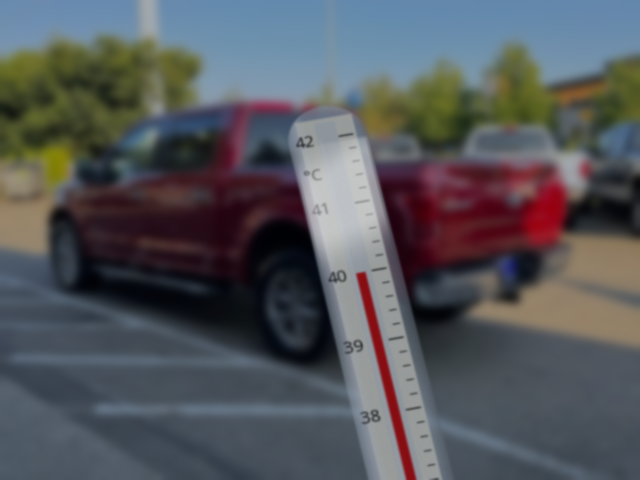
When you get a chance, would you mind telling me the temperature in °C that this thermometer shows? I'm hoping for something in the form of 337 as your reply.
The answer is 40
